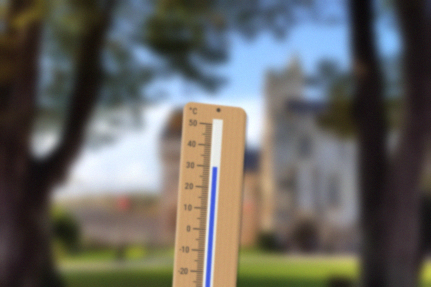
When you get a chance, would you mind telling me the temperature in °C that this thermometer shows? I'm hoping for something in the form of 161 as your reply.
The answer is 30
